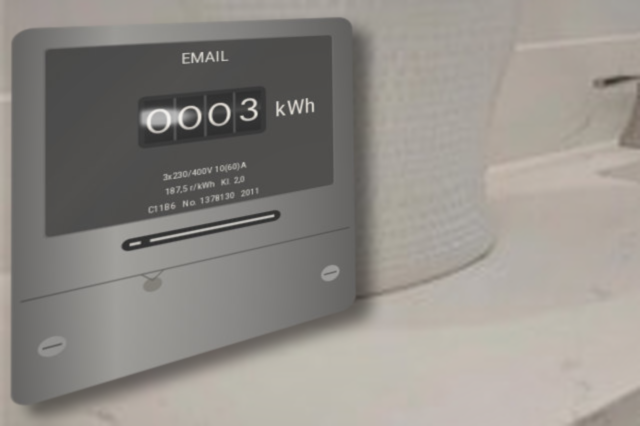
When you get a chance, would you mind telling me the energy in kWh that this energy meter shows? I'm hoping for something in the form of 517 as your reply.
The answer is 3
